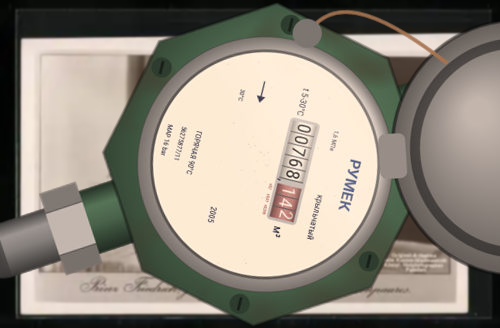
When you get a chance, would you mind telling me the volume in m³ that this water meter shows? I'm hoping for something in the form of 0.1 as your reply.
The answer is 768.142
